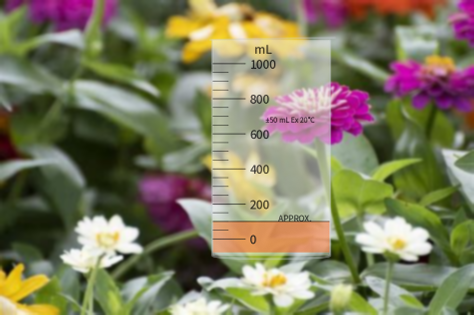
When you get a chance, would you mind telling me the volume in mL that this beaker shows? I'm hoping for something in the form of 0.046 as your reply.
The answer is 100
